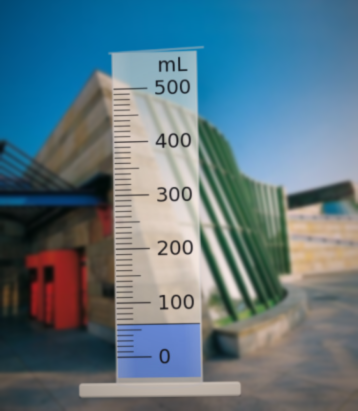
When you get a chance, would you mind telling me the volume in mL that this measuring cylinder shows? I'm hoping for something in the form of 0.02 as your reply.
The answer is 60
